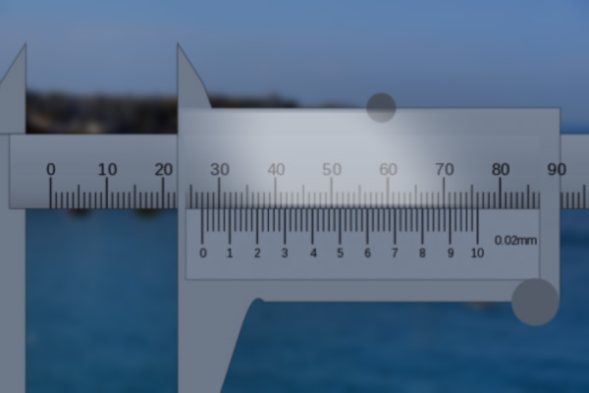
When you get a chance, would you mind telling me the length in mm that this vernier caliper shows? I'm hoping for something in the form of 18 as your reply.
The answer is 27.0
